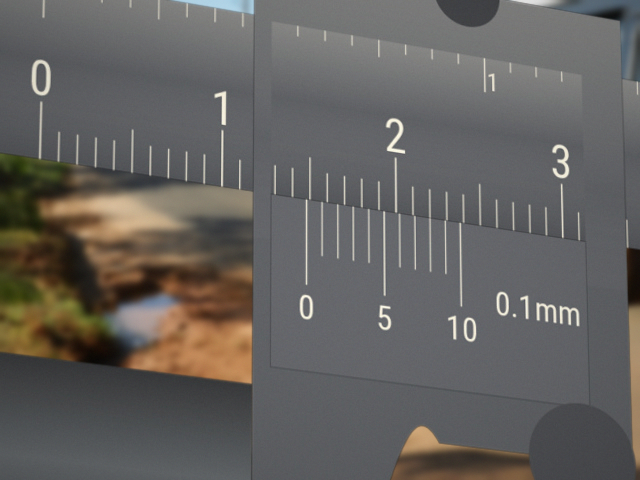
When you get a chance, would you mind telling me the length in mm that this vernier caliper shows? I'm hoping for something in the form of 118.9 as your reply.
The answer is 14.8
